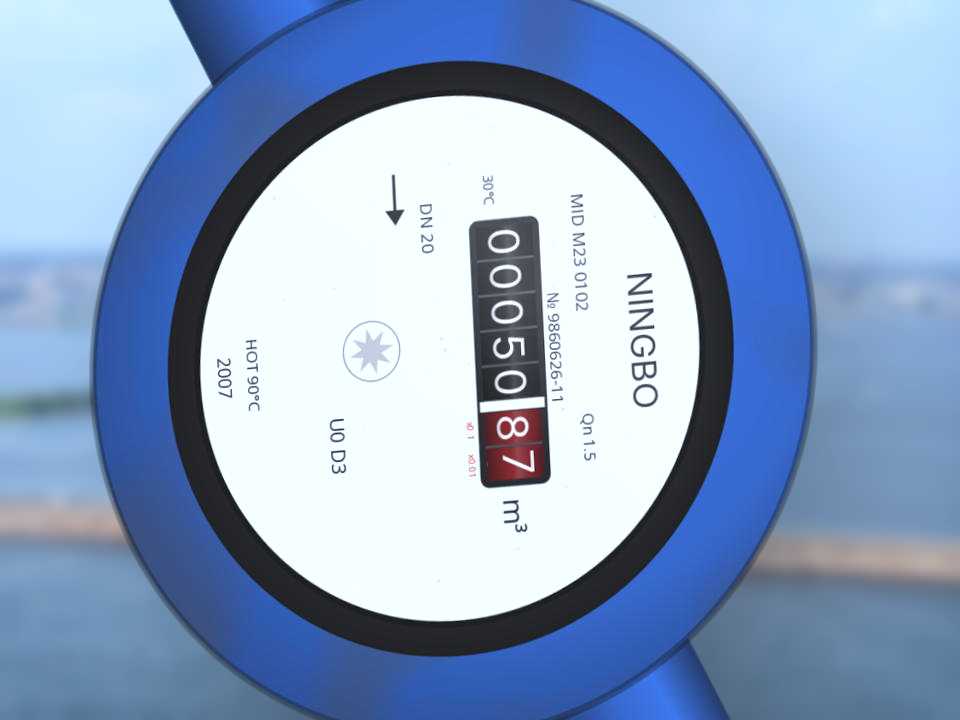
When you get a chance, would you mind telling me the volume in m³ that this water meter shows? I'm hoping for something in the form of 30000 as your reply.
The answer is 50.87
